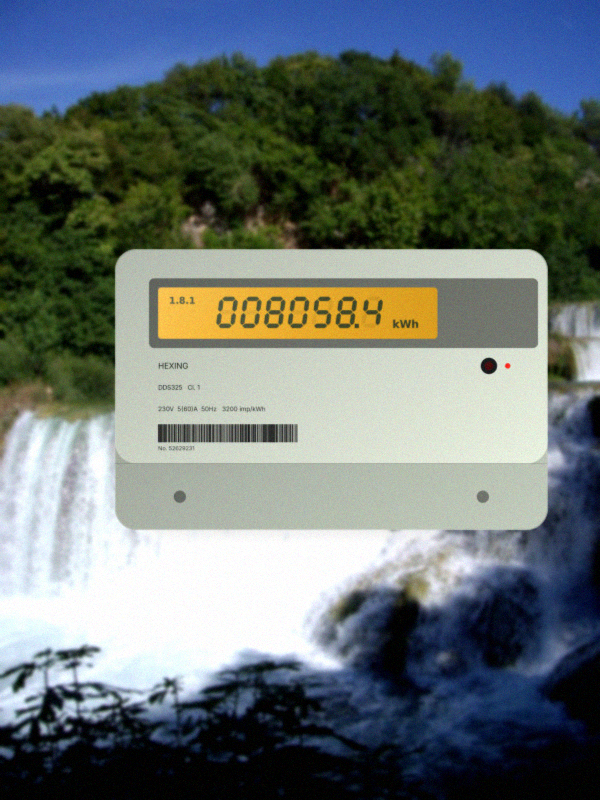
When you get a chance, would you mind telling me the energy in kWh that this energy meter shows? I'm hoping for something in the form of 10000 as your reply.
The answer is 8058.4
